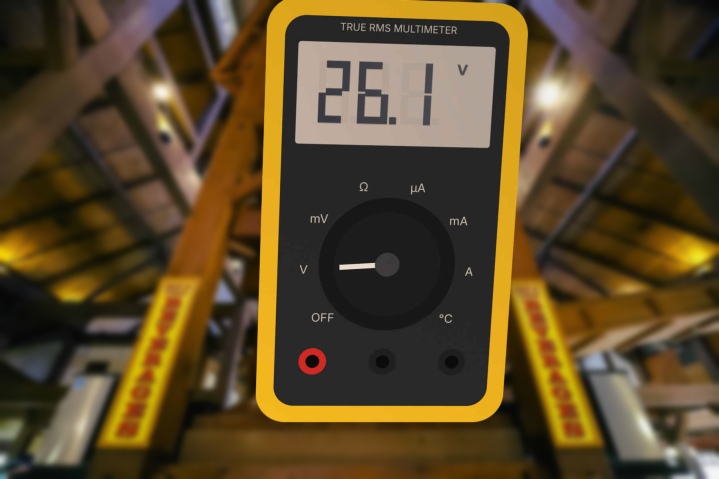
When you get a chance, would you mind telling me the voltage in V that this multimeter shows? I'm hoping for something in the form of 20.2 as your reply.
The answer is 26.1
